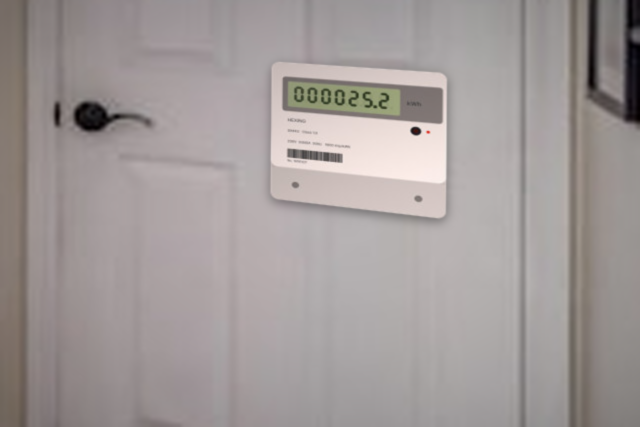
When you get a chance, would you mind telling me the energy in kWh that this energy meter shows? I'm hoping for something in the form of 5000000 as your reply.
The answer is 25.2
